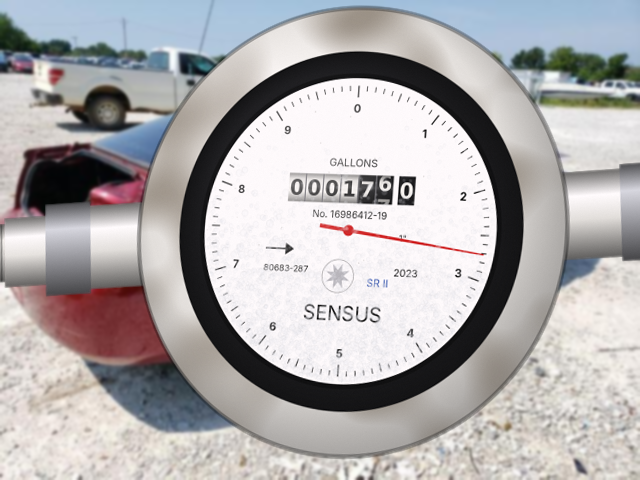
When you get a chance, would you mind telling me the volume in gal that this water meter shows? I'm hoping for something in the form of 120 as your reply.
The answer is 1762.7
